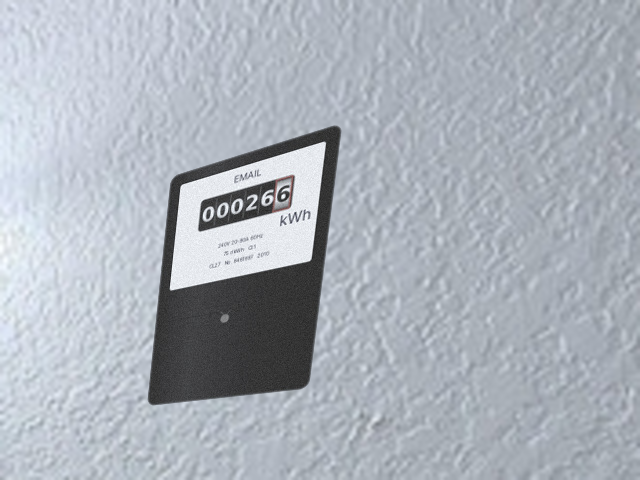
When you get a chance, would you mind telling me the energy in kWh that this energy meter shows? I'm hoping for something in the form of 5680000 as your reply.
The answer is 26.6
